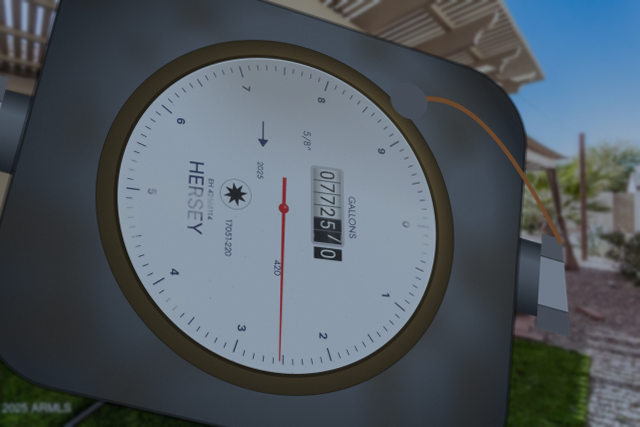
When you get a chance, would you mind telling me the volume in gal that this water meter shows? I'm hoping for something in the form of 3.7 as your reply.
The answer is 772572.5
